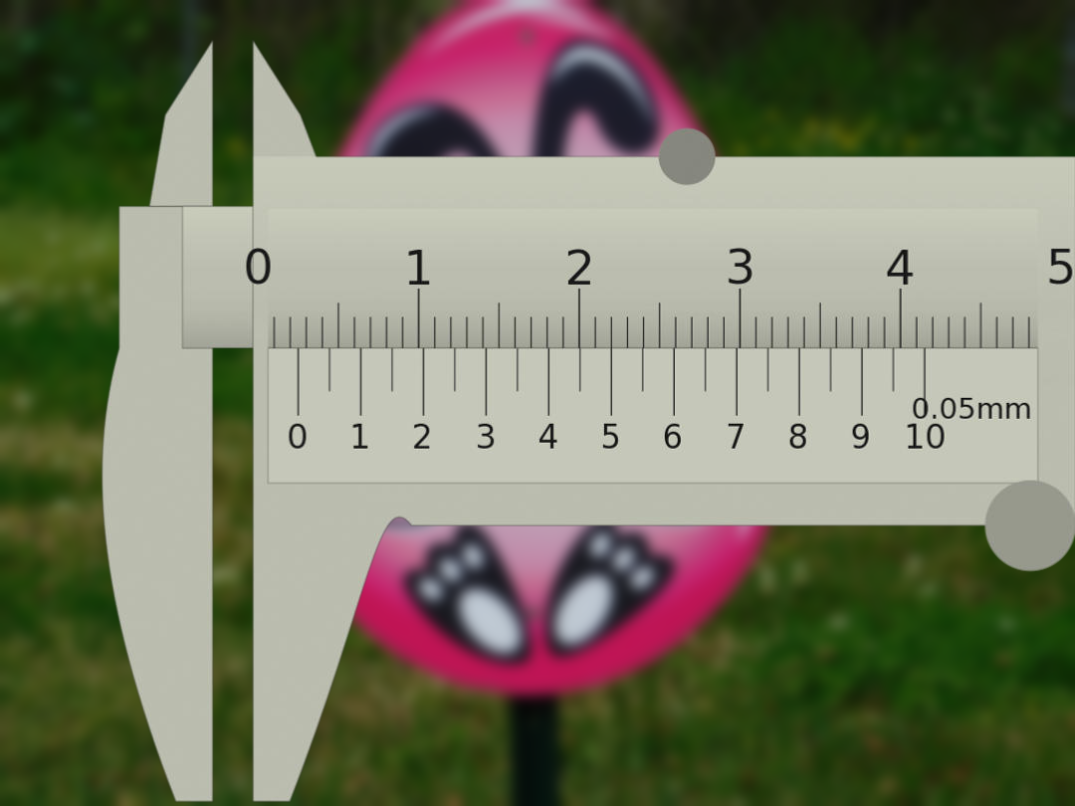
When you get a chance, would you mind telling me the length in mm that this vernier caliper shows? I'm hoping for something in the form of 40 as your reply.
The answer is 2.5
